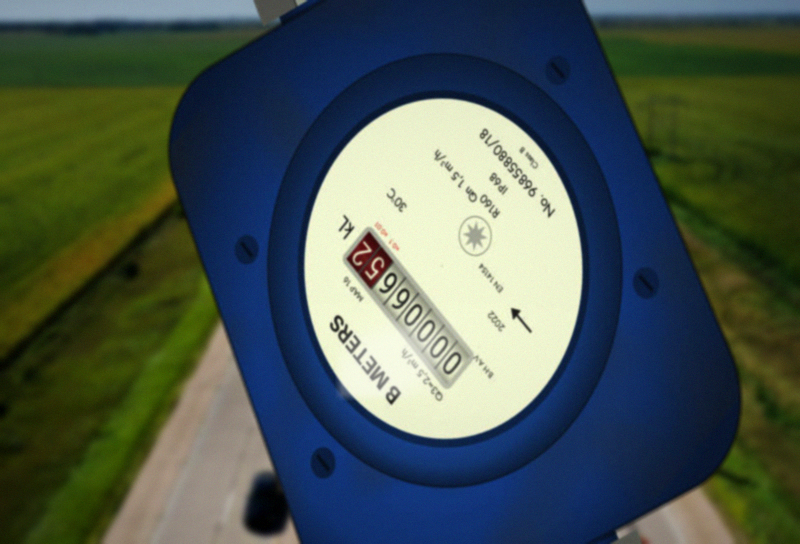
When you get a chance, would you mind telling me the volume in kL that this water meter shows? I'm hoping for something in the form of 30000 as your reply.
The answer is 66.52
